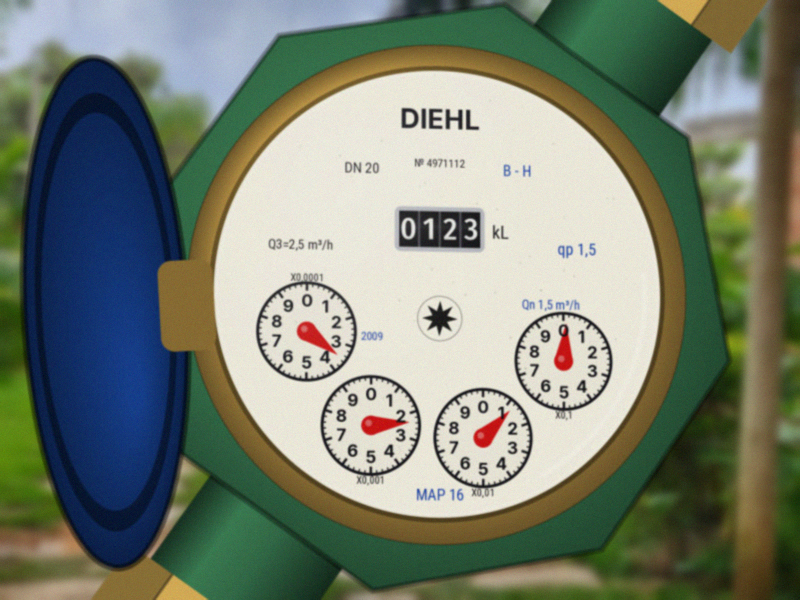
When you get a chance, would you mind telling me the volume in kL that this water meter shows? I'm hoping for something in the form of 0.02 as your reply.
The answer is 123.0123
